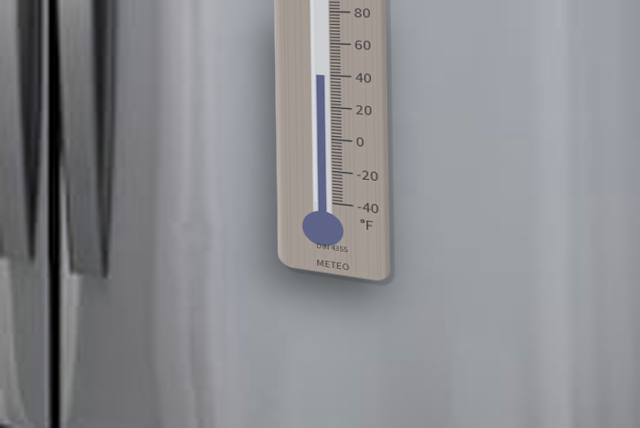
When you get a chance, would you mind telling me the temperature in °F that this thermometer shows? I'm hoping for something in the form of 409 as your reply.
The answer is 40
